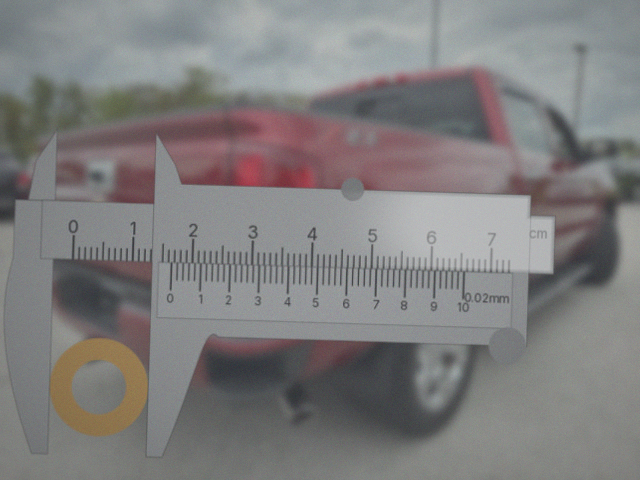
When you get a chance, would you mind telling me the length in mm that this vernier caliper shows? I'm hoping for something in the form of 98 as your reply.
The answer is 16.5
